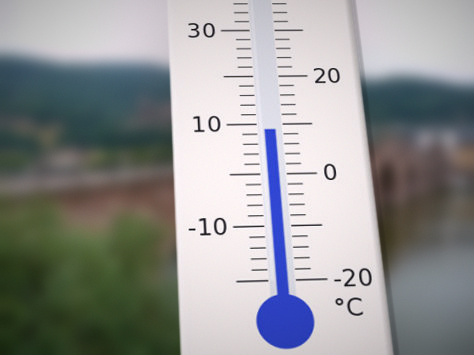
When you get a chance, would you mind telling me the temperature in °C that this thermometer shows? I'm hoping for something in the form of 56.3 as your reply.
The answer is 9
